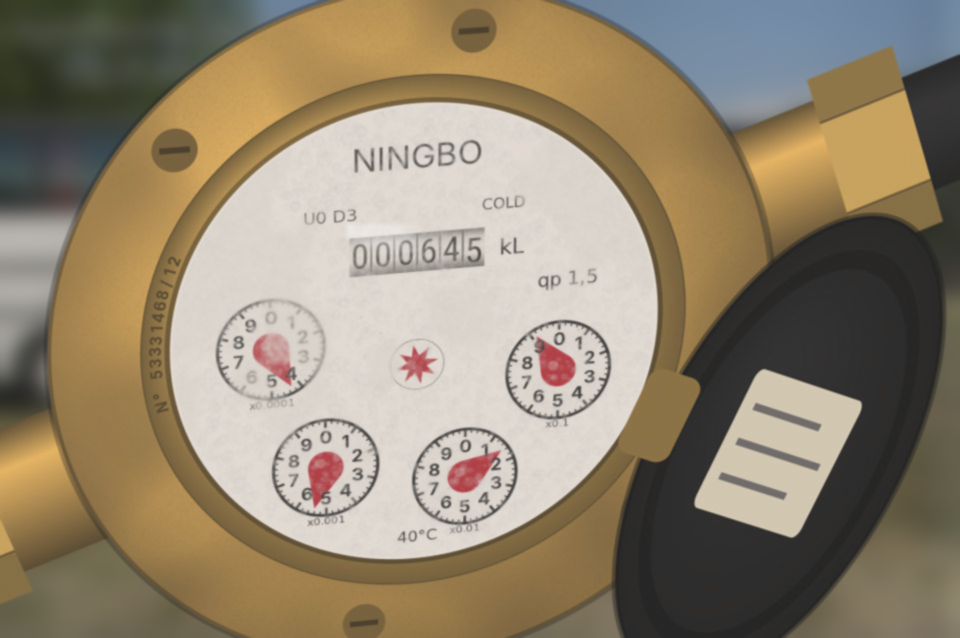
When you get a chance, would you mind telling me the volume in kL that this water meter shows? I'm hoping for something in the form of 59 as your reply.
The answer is 644.9154
